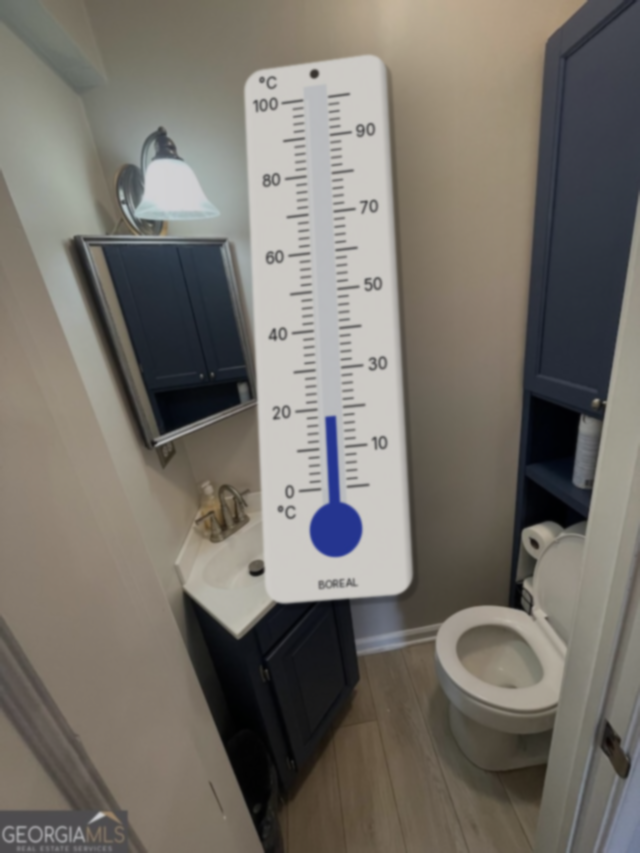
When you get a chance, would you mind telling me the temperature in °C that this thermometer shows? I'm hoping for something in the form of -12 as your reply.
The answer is 18
